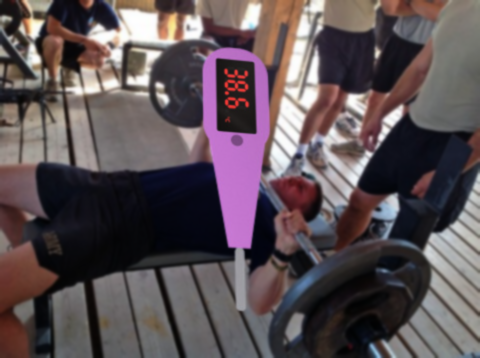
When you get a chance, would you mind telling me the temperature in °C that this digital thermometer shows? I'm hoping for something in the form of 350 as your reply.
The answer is 38.6
